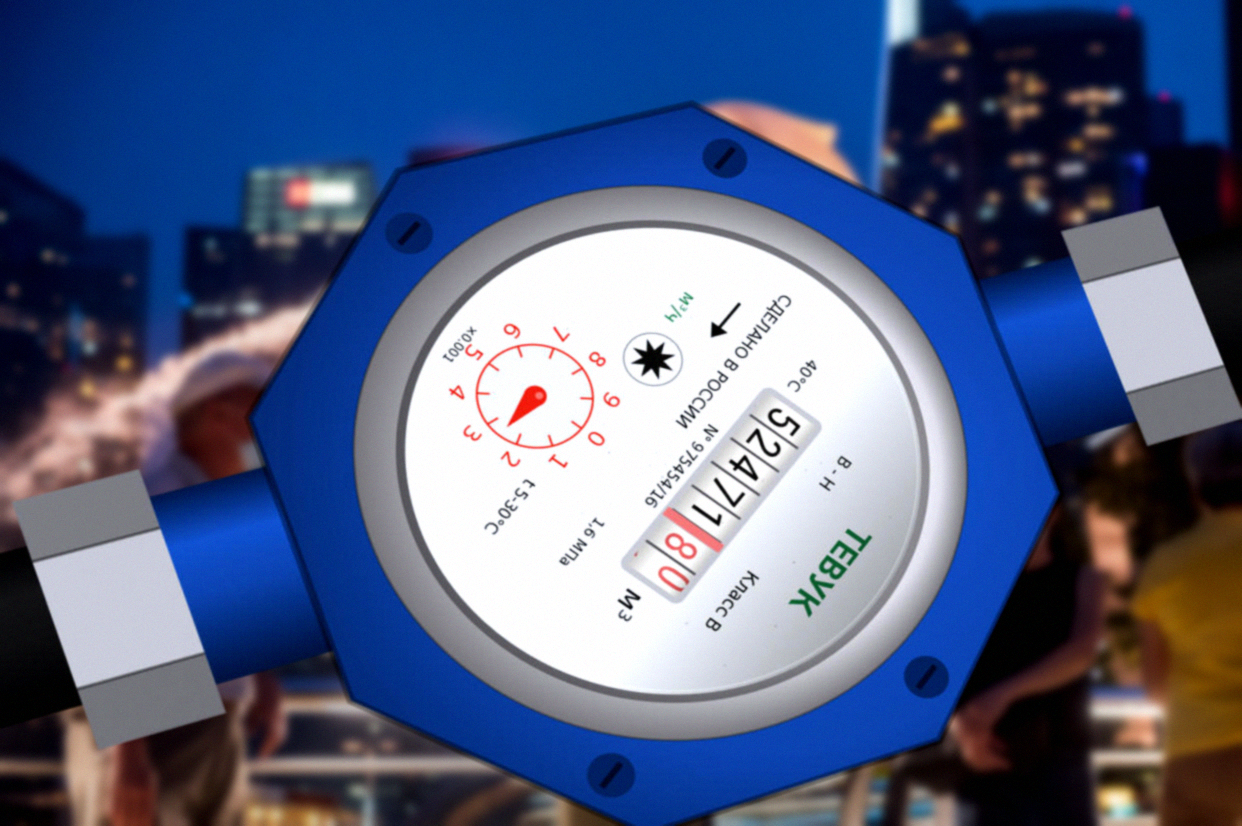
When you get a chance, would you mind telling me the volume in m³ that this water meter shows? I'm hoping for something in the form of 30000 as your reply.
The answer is 52471.802
